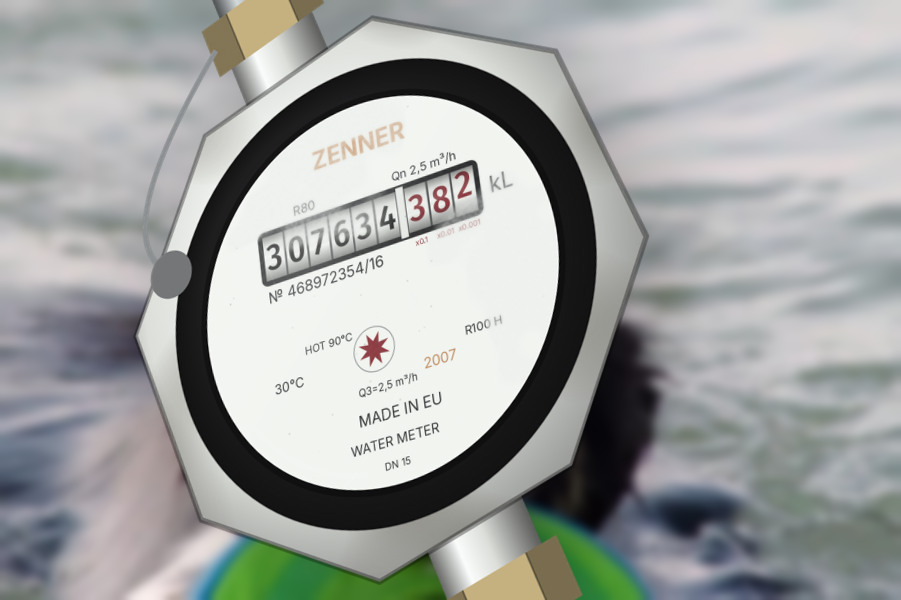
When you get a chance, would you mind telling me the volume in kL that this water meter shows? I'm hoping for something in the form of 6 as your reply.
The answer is 307634.382
